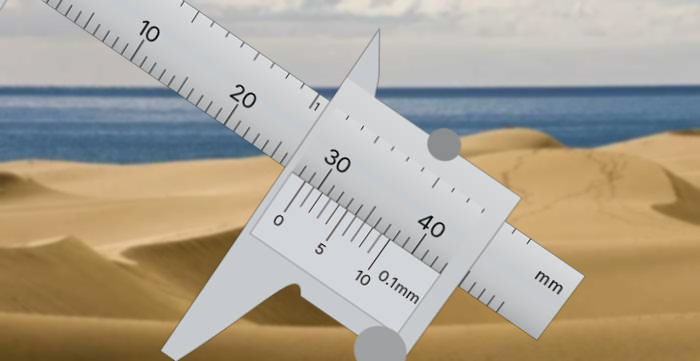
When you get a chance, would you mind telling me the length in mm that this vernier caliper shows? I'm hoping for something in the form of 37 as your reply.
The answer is 28.7
